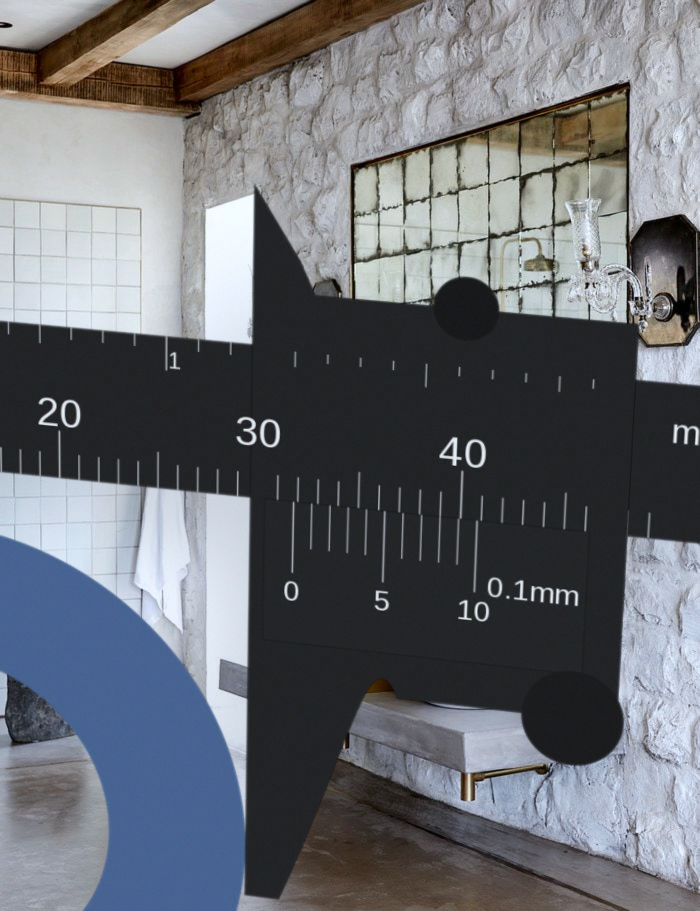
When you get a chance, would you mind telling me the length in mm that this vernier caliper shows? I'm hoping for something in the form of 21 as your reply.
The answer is 31.8
